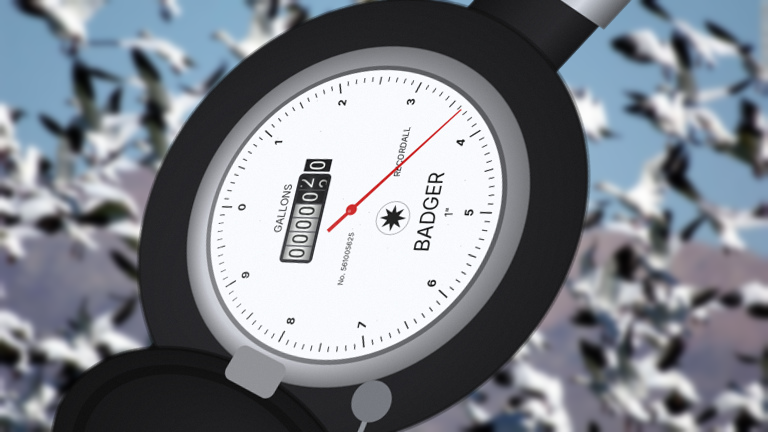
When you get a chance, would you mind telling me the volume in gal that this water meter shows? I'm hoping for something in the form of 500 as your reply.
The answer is 23.6
